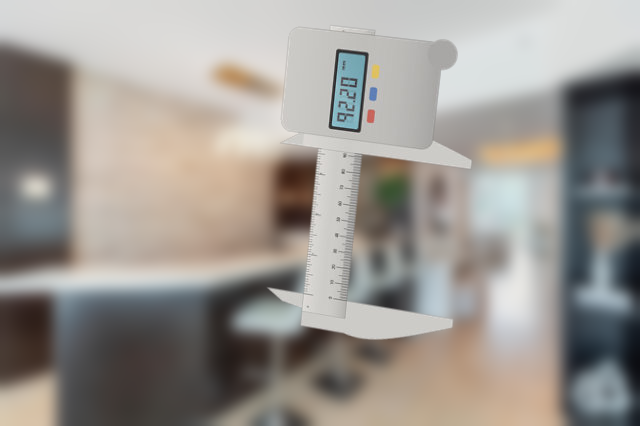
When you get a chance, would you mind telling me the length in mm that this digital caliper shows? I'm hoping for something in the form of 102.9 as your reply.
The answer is 92.20
